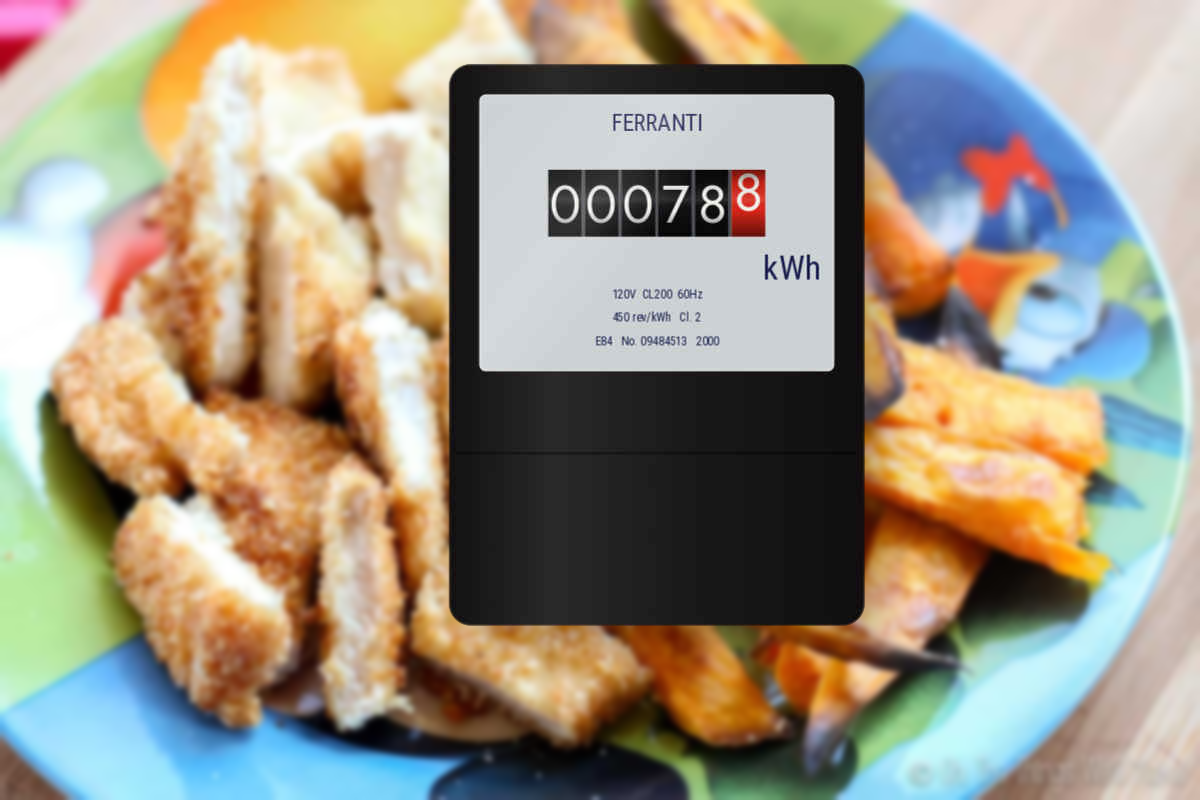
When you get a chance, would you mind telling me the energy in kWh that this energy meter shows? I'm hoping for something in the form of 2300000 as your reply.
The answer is 78.8
